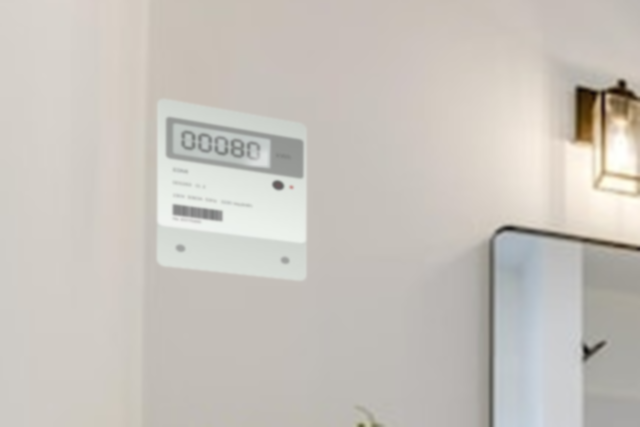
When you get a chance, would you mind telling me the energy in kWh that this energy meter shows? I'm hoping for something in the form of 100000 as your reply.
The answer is 80
